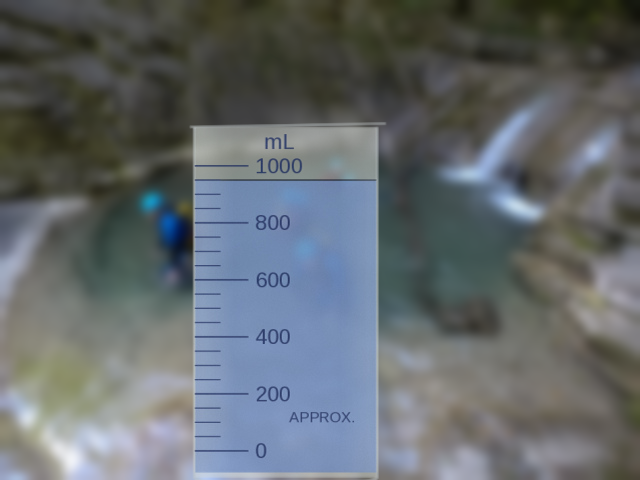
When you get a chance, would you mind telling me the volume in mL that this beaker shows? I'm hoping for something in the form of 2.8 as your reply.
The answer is 950
